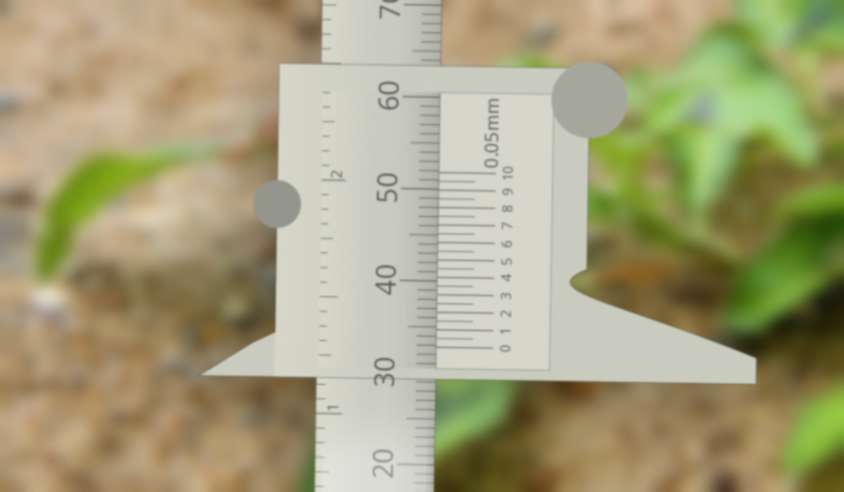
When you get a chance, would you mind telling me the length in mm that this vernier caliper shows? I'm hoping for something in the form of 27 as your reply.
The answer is 32.8
